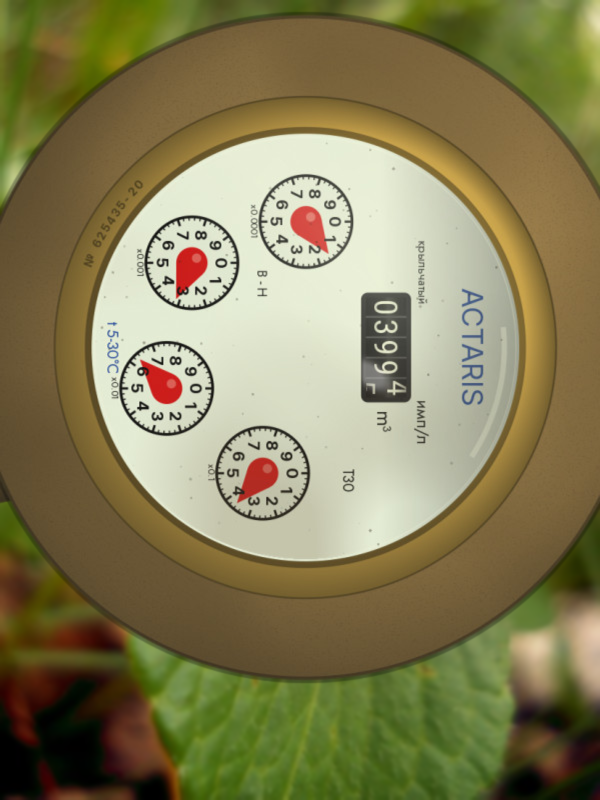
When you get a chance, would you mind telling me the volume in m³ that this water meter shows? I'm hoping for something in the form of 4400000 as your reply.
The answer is 3994.3631
